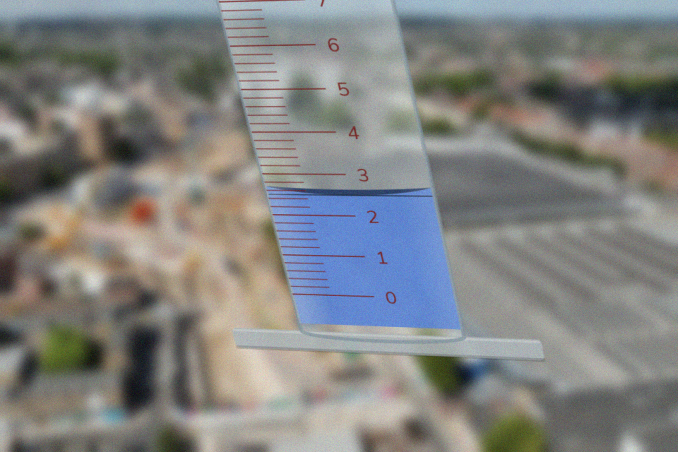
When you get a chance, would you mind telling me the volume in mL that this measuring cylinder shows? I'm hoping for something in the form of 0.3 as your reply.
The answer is 2.5
